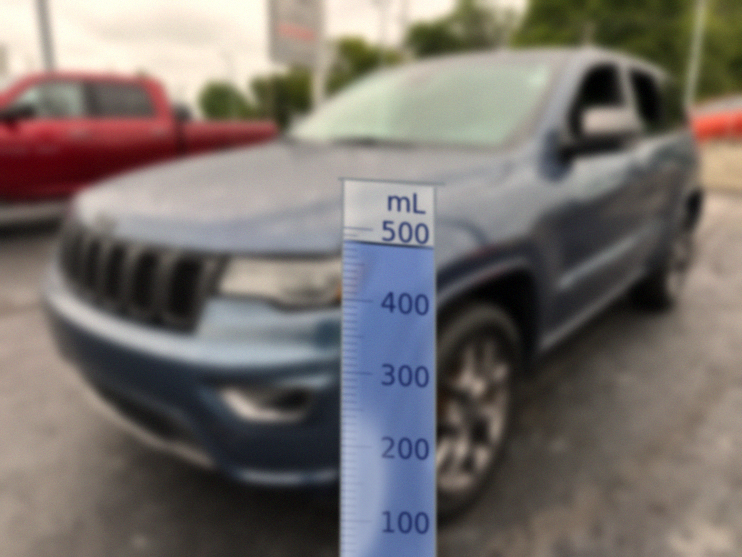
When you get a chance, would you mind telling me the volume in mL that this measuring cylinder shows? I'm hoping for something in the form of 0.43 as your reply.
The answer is 480
